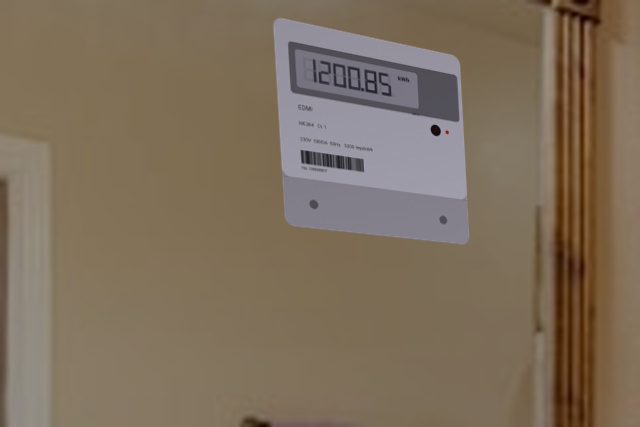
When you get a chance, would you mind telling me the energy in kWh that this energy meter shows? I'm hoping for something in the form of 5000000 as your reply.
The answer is 1200.85
